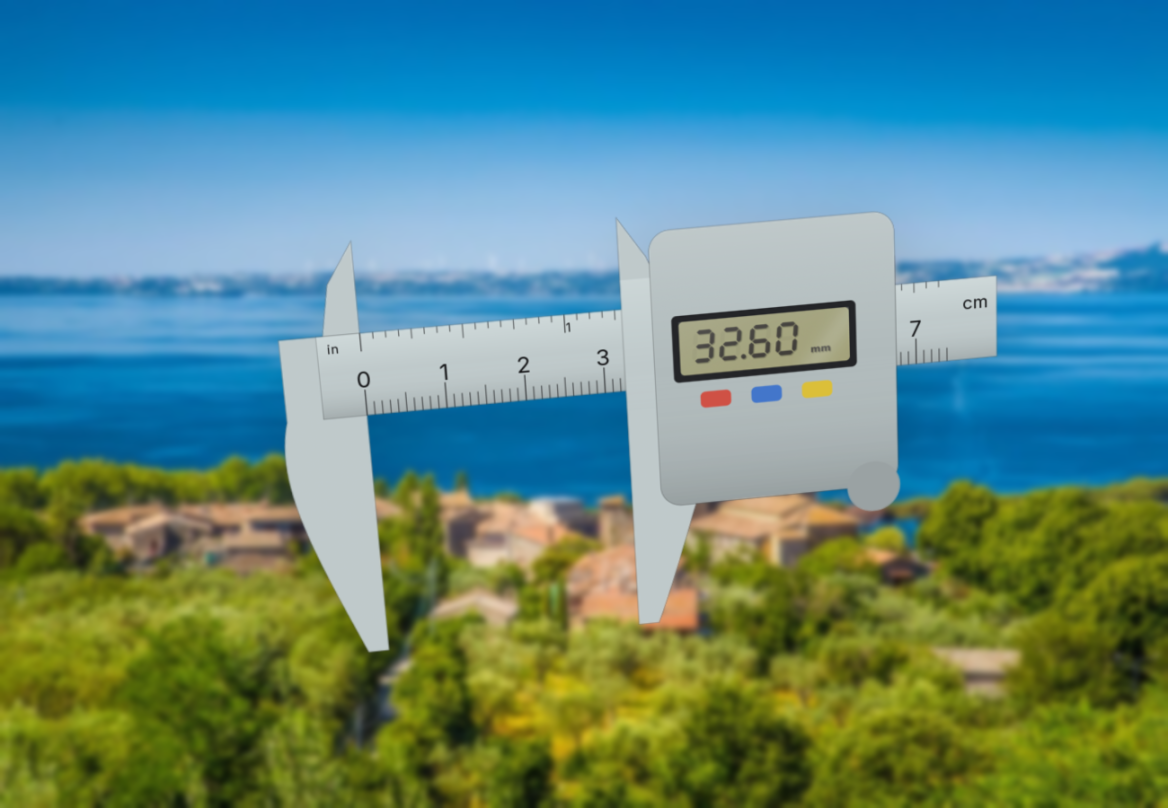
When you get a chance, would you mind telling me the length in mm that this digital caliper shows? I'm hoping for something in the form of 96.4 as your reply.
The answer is 32.60
